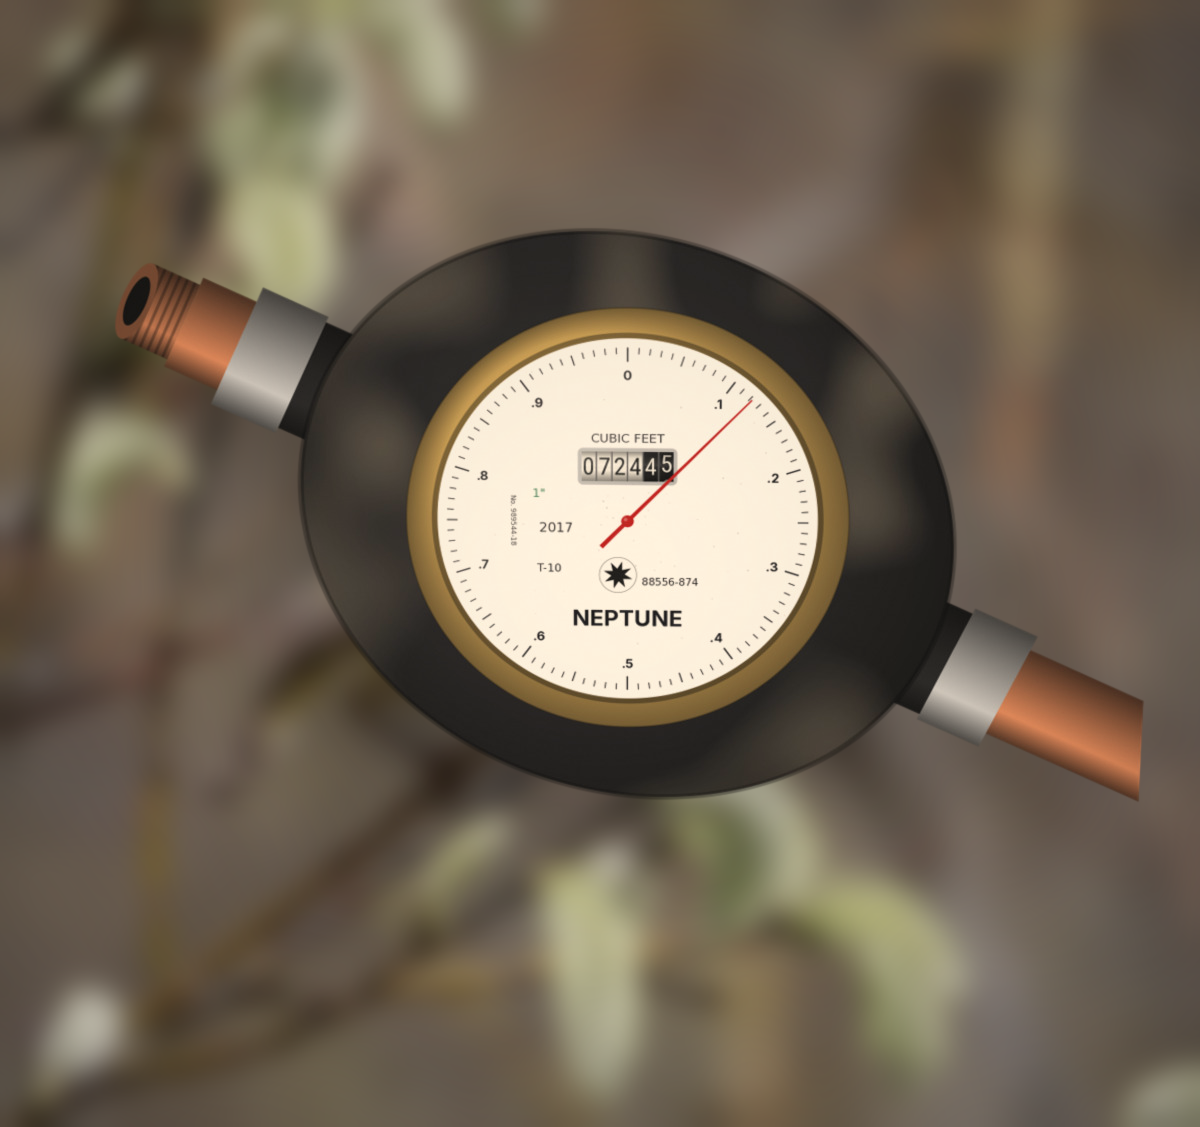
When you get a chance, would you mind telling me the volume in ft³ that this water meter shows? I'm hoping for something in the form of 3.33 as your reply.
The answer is 72445.12
